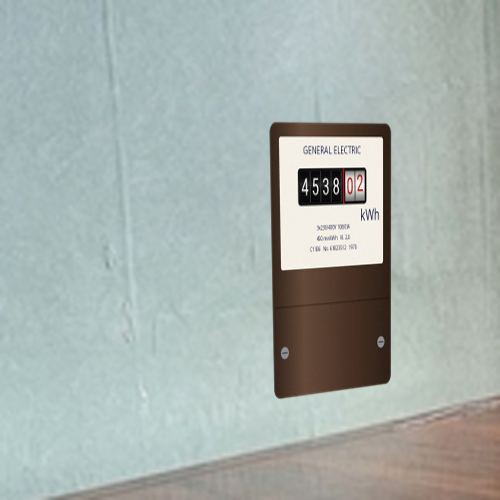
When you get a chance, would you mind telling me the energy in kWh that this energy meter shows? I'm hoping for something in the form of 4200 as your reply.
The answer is 4538.02
